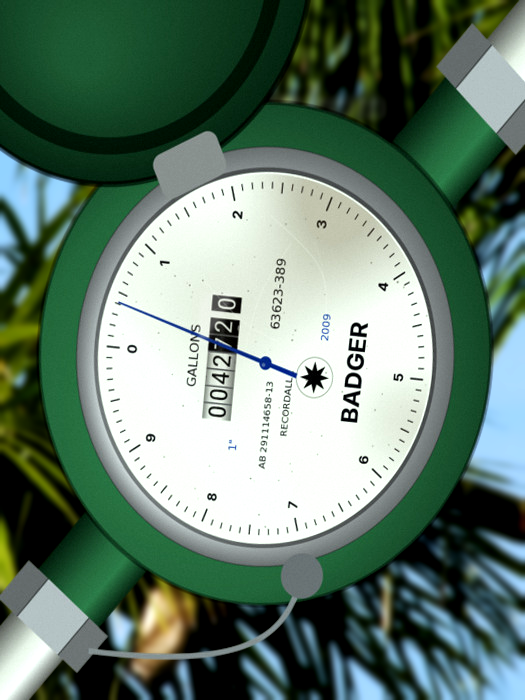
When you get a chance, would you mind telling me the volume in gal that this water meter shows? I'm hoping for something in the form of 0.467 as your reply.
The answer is 42720.4
